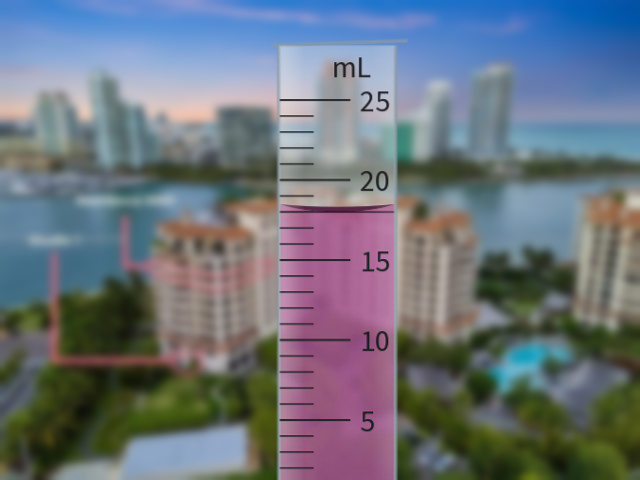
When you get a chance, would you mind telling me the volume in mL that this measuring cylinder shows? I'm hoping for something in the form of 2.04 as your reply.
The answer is 18
